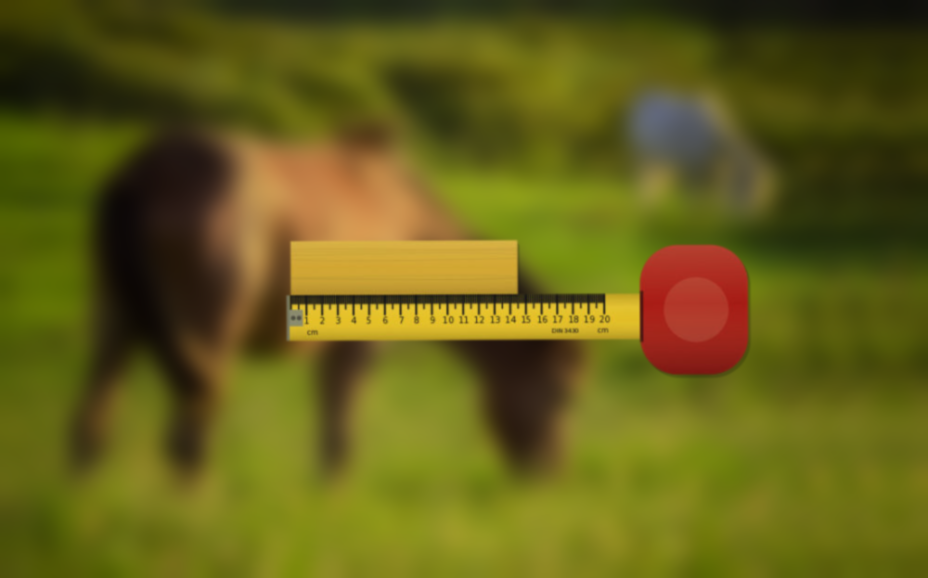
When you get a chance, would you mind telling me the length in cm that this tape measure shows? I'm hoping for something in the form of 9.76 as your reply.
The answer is 14.5
